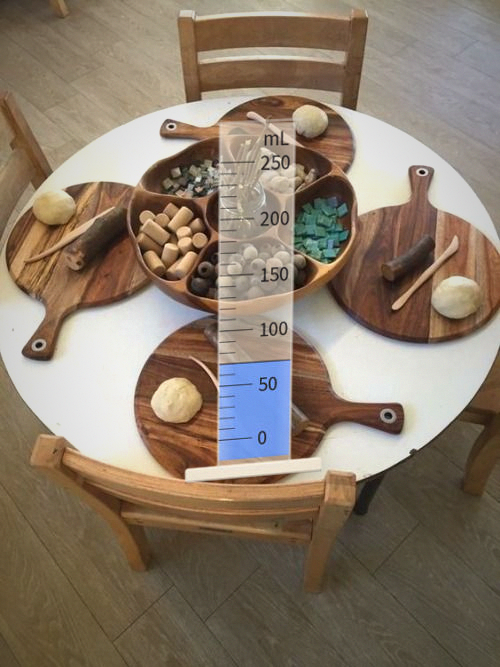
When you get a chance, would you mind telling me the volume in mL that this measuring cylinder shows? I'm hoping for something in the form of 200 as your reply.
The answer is 70
